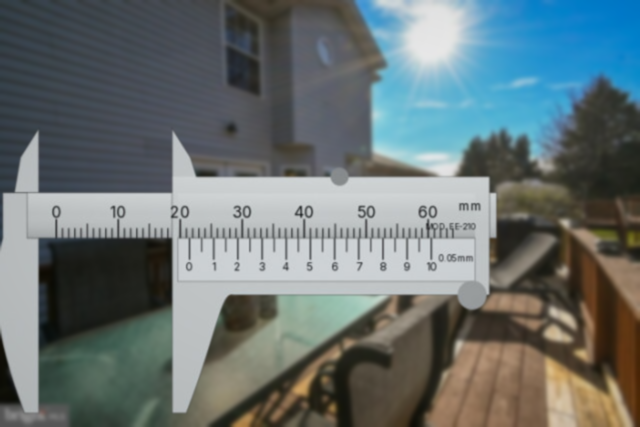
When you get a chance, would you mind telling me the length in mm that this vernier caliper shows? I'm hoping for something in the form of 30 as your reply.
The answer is 21.5
